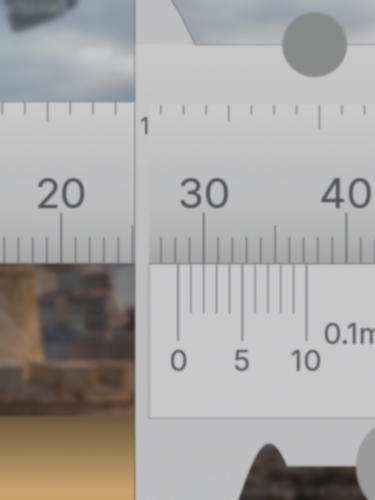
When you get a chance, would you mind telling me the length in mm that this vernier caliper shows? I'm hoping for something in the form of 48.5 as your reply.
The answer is 28.2
